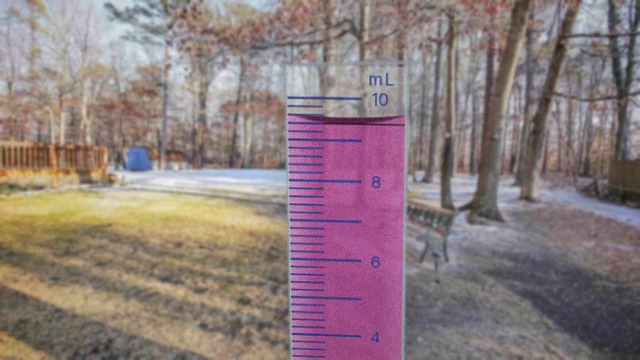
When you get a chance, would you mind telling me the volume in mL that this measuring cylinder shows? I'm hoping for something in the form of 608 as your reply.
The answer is 9.4
